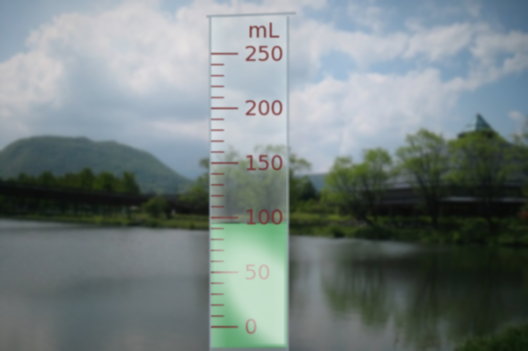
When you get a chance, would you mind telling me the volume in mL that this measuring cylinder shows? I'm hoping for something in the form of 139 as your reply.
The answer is 95
